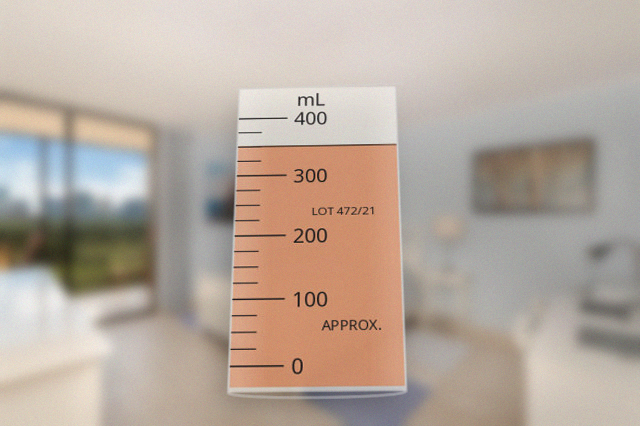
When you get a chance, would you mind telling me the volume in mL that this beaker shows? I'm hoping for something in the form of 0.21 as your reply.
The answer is 350
